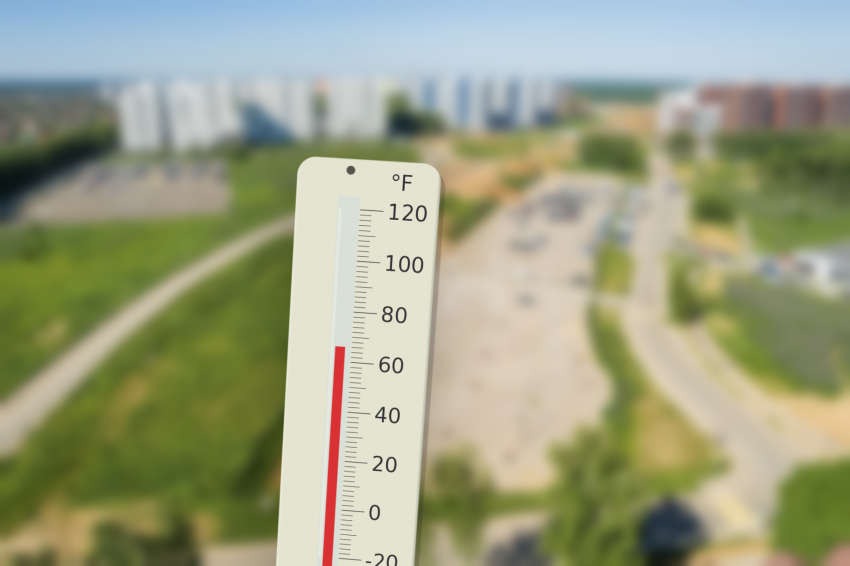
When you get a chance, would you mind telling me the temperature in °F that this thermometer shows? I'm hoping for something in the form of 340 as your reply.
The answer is 66
